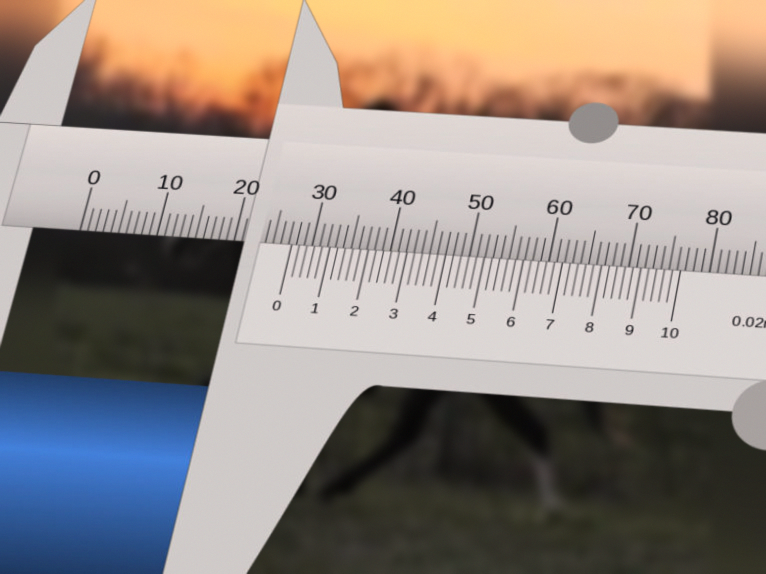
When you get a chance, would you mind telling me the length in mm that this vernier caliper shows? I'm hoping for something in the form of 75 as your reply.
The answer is 27.4
